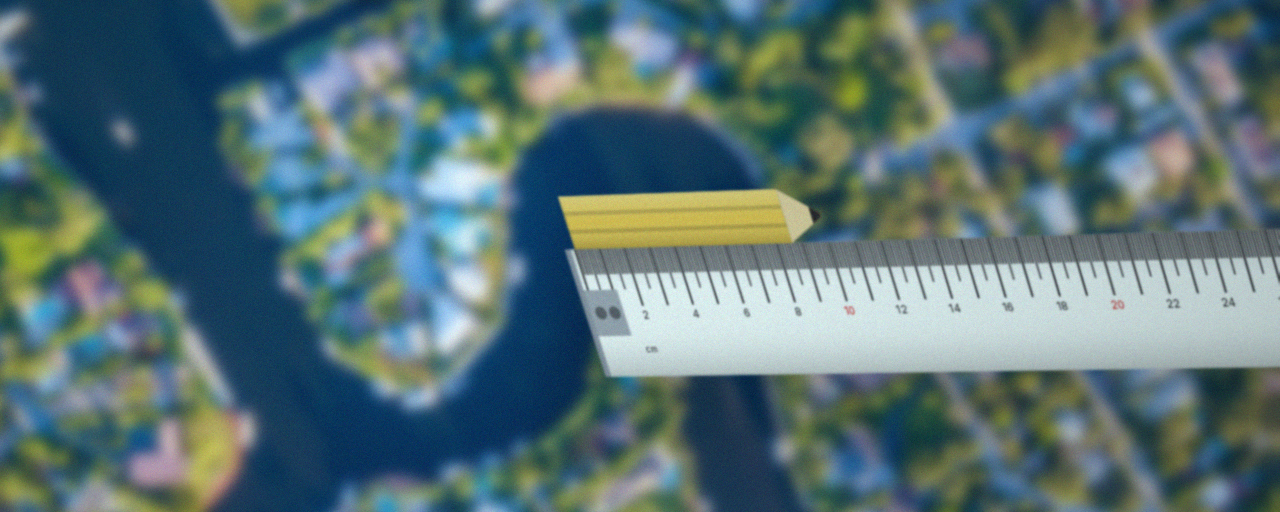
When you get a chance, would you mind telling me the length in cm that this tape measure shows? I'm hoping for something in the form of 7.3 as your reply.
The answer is 10
